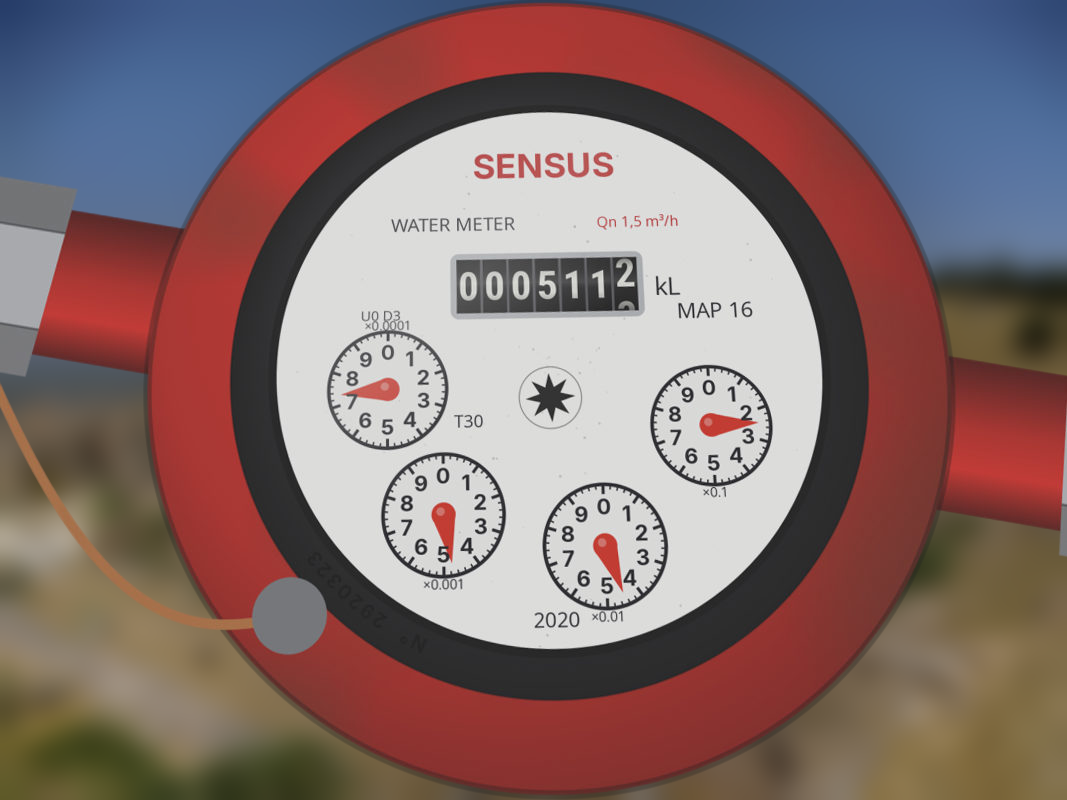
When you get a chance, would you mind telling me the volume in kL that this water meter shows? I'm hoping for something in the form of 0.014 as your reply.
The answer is 5112.2447
